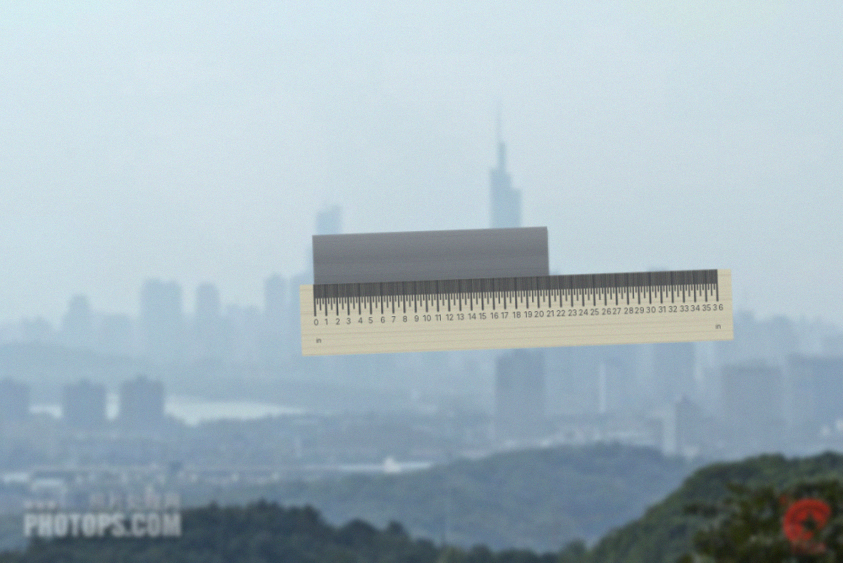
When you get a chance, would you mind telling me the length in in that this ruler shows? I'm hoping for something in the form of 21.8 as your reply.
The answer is 21
